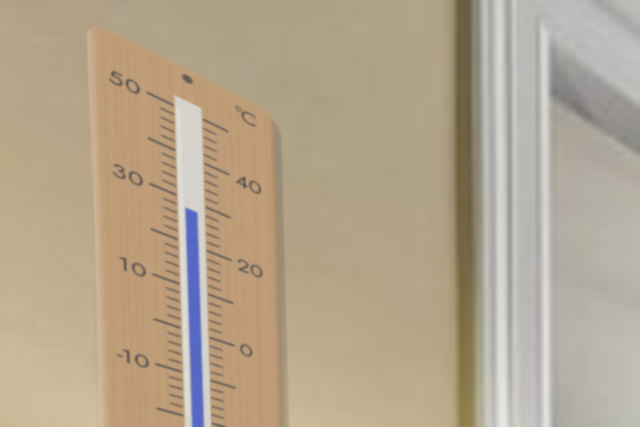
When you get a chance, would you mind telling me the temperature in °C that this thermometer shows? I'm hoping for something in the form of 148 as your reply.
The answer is 28
